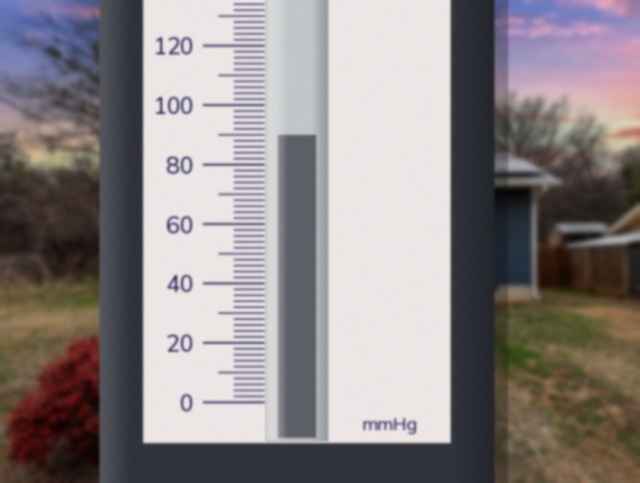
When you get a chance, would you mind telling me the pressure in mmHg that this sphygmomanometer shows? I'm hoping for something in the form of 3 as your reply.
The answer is 90
